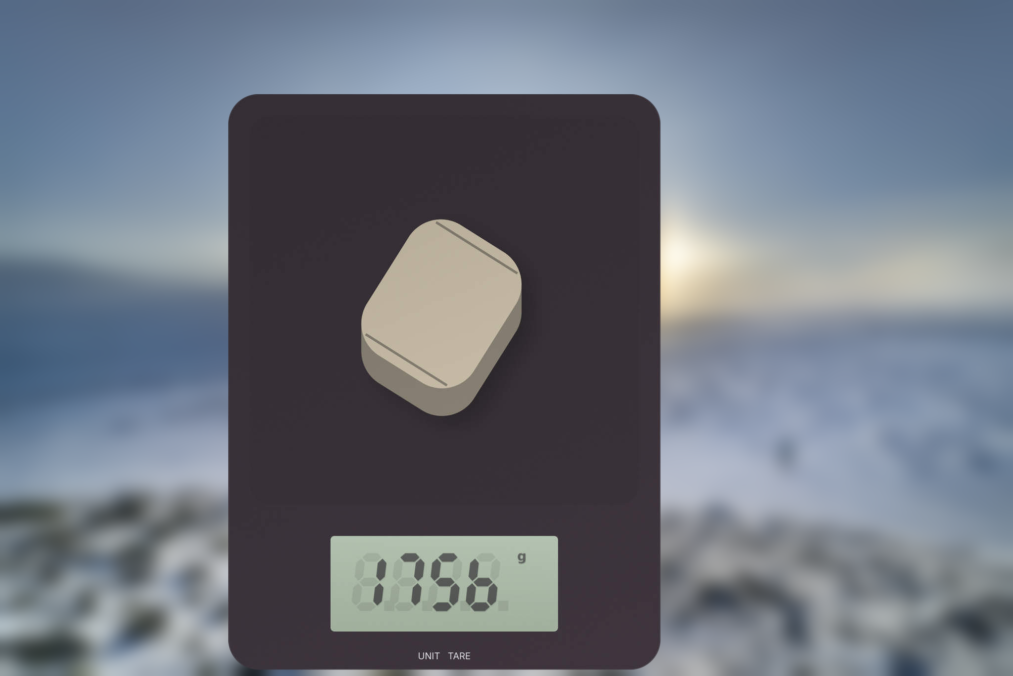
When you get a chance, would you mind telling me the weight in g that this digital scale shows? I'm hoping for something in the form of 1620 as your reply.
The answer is 1756
